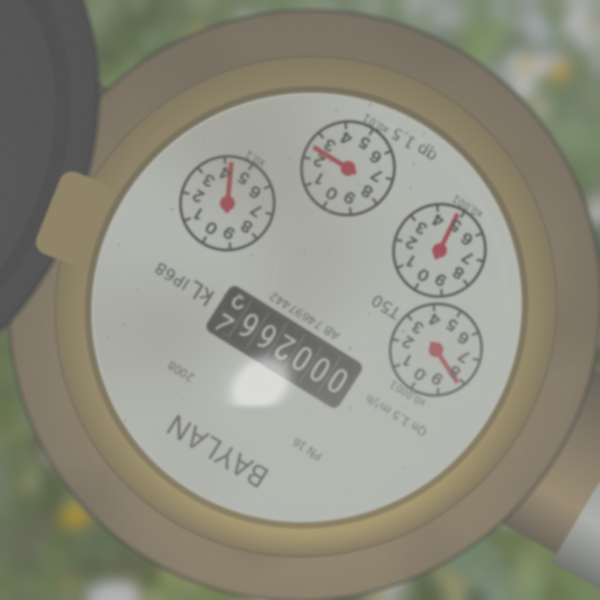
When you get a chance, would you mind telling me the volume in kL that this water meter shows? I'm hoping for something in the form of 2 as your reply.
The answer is 2662.4248
